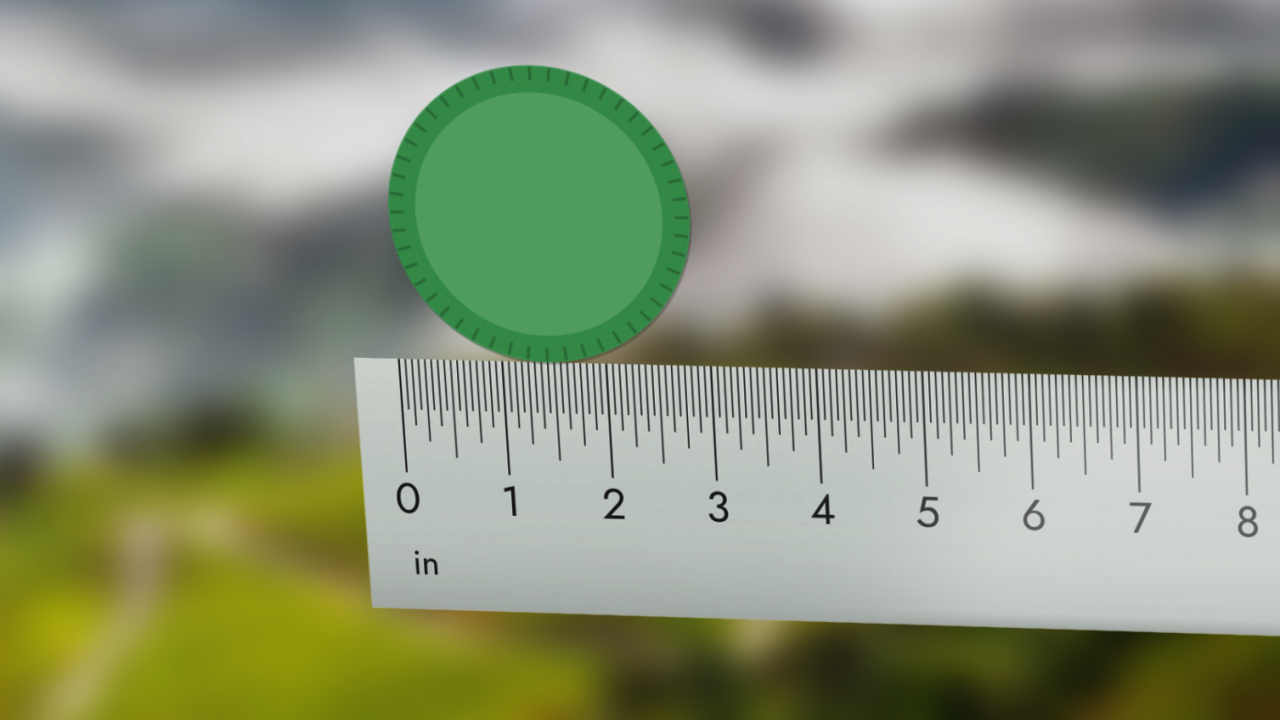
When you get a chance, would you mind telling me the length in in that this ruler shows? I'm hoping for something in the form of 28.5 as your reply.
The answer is 2.875
